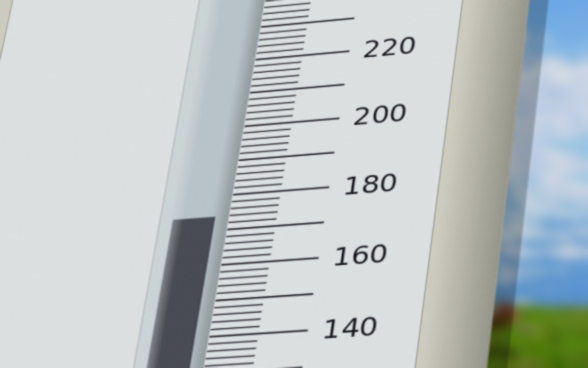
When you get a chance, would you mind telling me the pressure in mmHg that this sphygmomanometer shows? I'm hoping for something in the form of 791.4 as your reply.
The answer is 174
